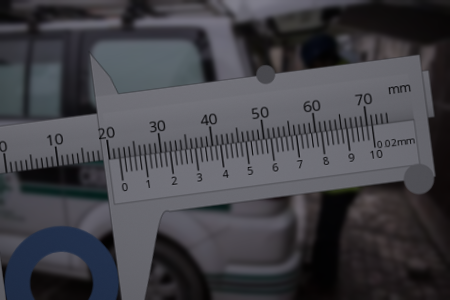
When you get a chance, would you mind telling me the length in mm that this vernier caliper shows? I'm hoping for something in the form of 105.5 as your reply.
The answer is 22.0
